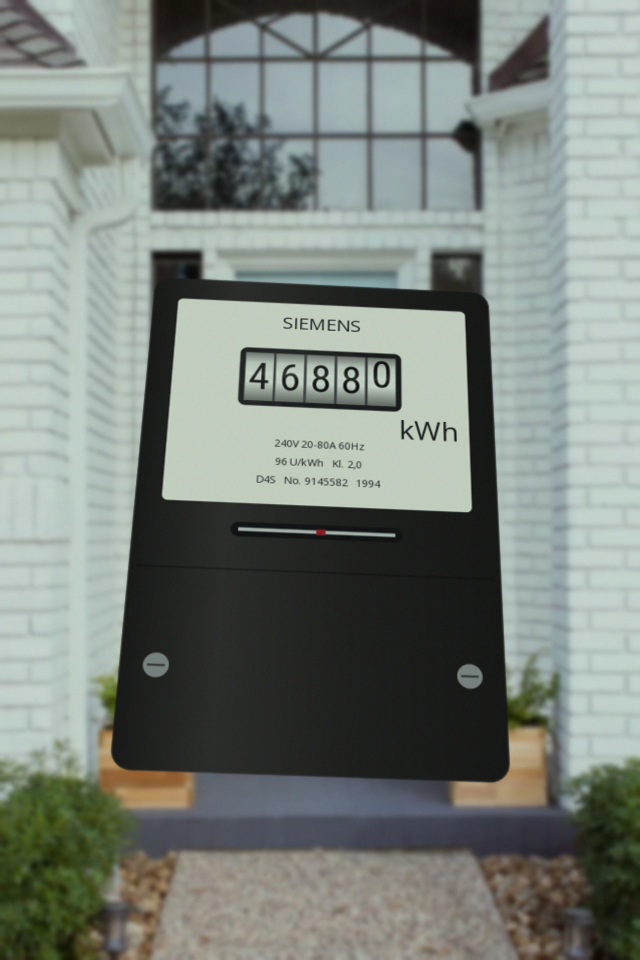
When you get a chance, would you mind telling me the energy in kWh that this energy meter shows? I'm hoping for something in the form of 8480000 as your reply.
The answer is 46880
